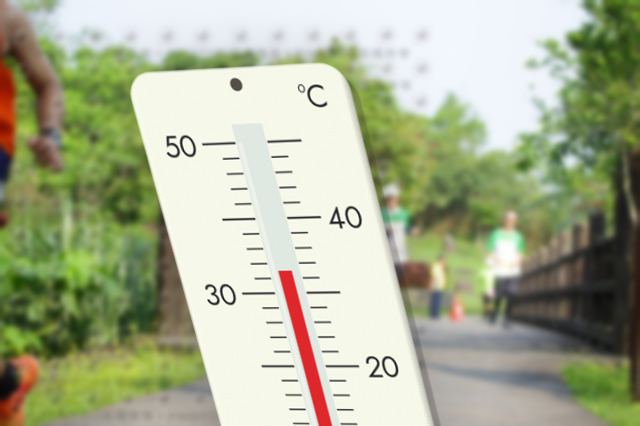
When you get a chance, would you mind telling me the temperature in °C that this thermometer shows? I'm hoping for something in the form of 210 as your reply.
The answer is 33
